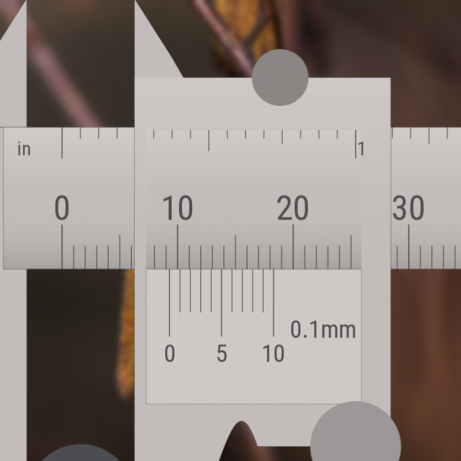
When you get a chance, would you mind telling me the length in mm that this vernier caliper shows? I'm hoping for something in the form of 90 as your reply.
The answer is 9.3
